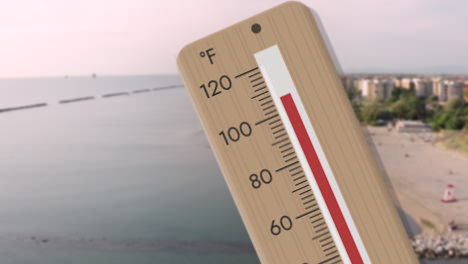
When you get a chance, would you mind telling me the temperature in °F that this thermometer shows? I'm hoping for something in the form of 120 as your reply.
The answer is 106
